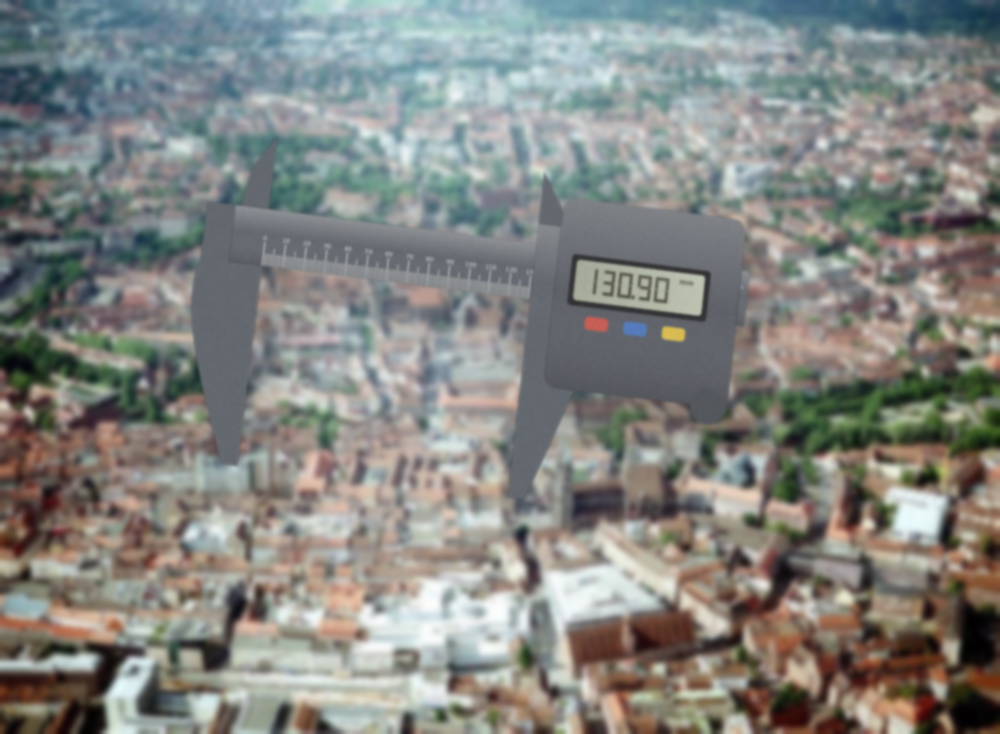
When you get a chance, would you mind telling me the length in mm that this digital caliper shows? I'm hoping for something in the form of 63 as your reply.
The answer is 130.90
